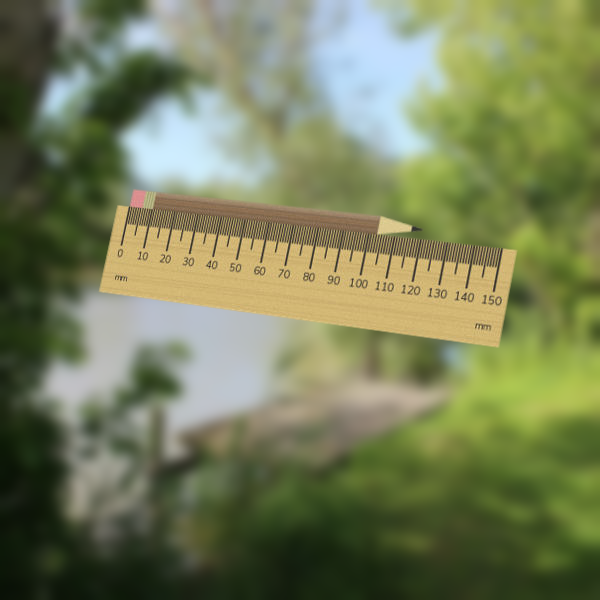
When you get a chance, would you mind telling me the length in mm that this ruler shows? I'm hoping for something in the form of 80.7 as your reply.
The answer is 120
